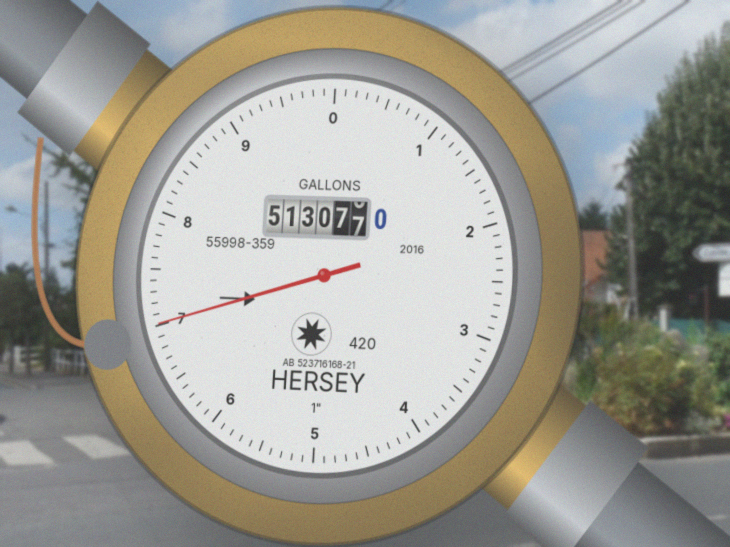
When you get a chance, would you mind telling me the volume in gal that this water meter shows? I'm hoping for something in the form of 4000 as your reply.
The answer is 5130767.0
